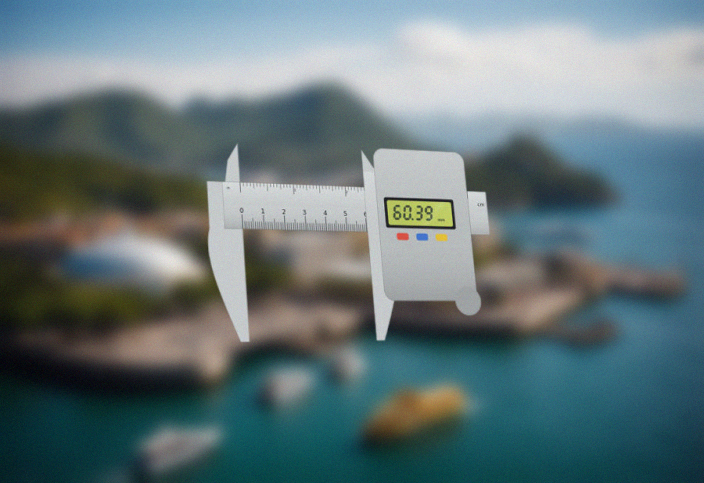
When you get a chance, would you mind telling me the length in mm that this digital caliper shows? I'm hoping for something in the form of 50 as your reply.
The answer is 60.39
